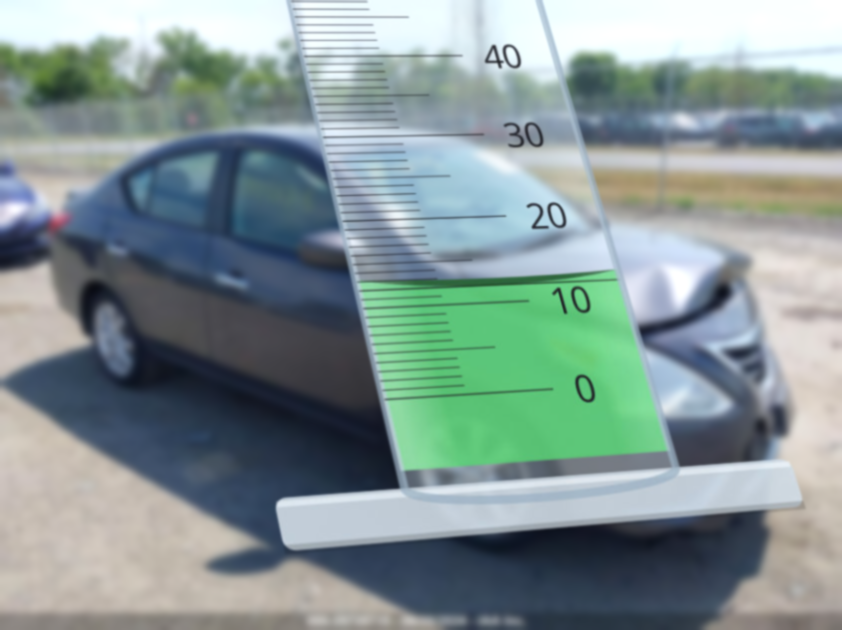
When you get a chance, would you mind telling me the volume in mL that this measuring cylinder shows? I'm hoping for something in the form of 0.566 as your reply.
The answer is 12
